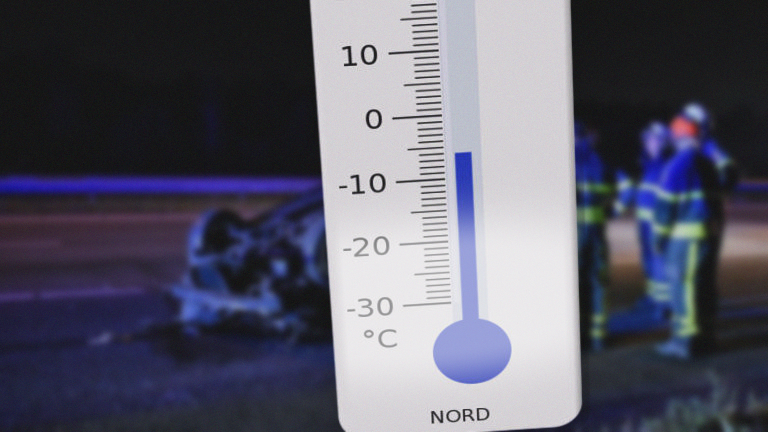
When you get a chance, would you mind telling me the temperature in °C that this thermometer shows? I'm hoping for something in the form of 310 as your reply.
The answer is -6
